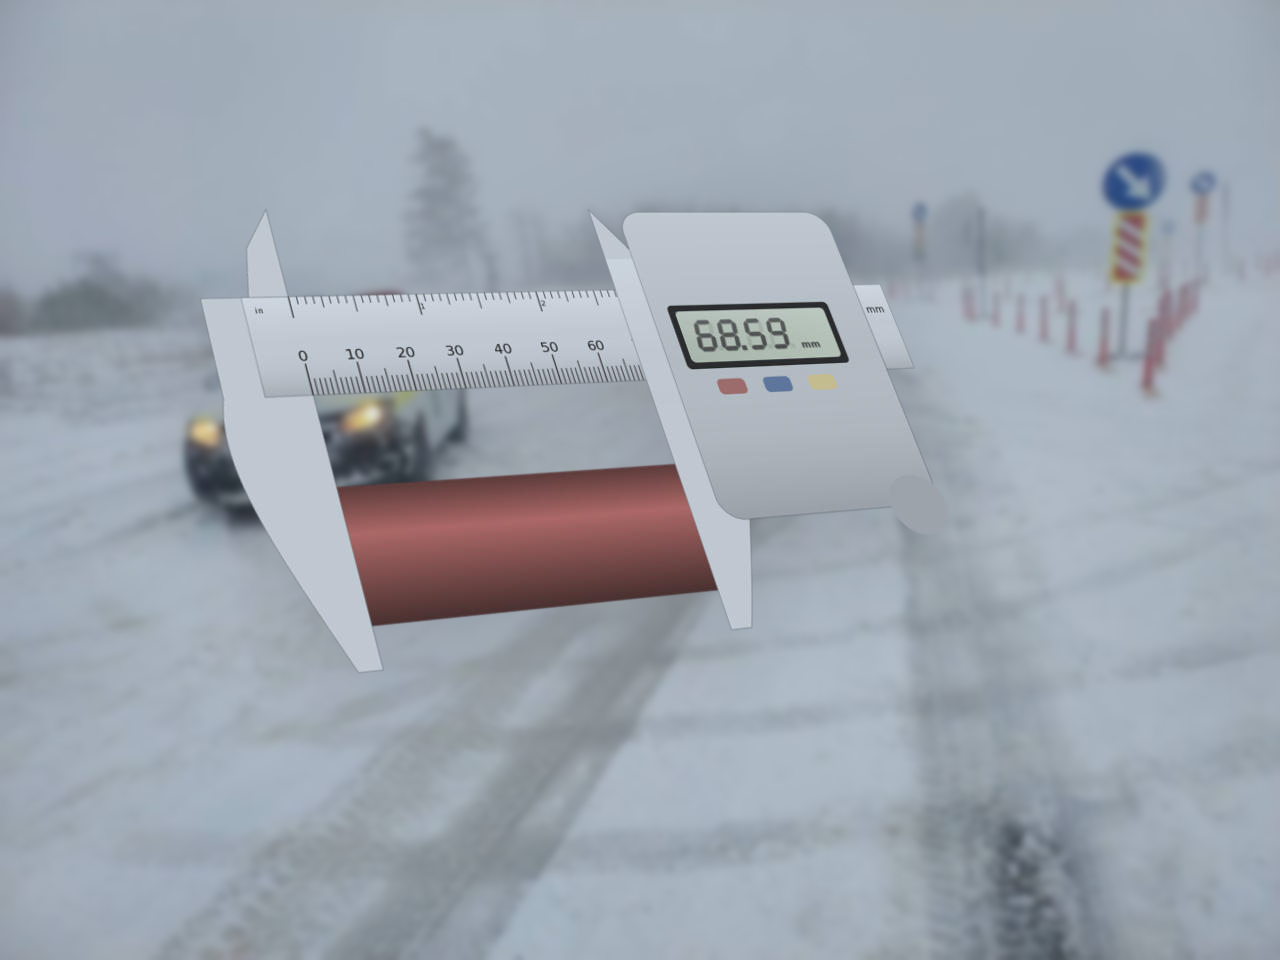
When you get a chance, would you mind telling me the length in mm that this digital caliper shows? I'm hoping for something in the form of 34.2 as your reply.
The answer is 68.59
